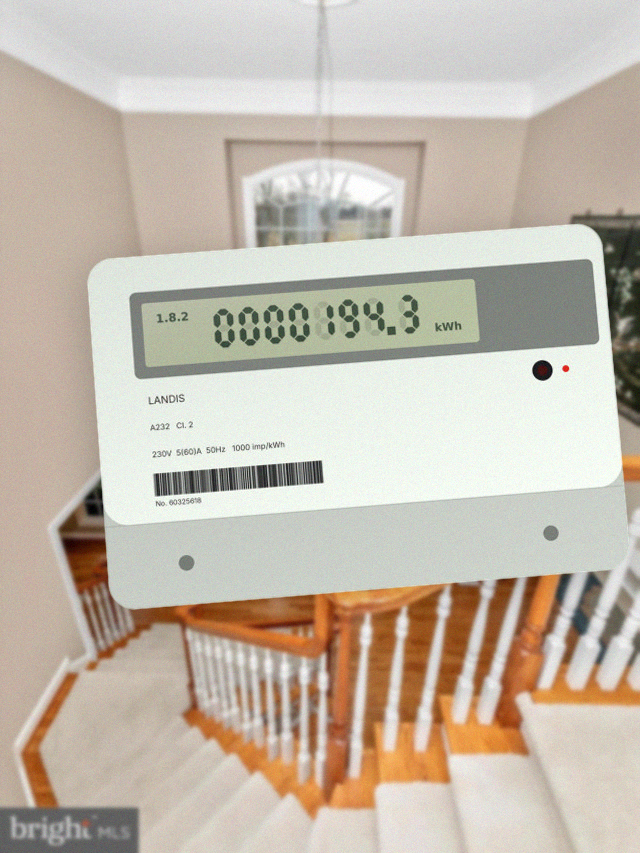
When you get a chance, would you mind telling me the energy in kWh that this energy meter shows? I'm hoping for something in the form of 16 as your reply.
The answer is 194.3
